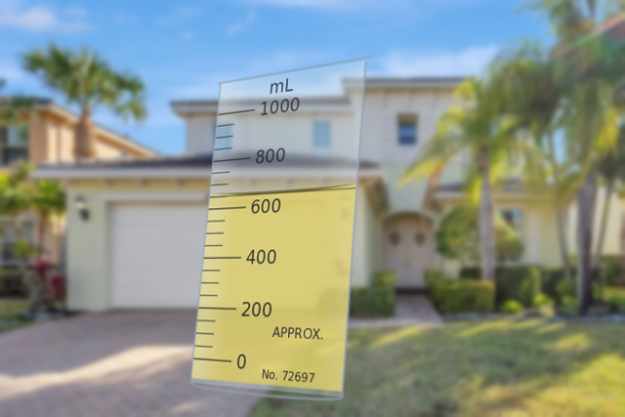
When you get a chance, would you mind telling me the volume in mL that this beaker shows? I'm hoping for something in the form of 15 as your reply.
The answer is 650
